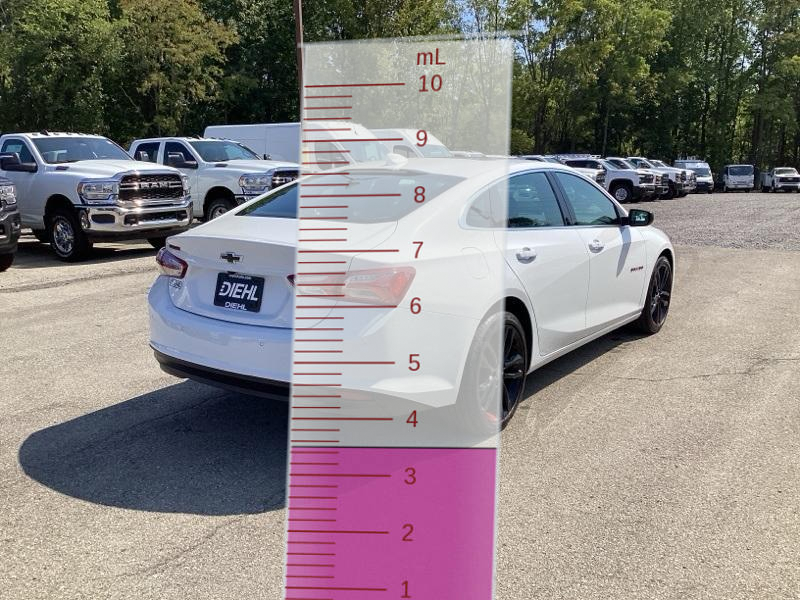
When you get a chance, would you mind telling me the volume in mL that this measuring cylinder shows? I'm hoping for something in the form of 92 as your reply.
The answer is 3.5
